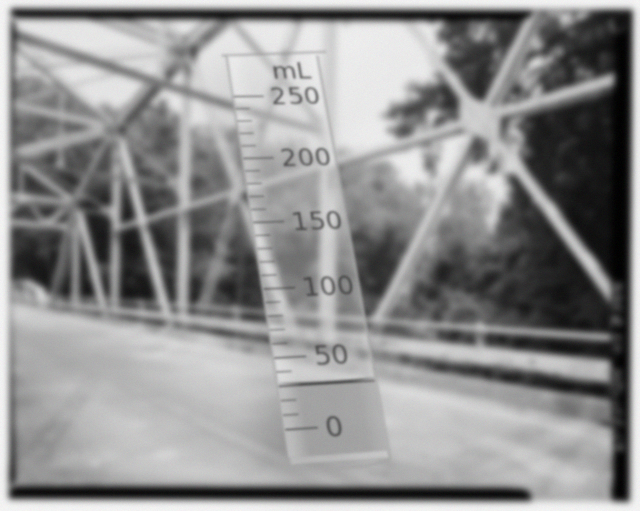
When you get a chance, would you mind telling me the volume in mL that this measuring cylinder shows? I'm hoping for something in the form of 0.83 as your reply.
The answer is 30
